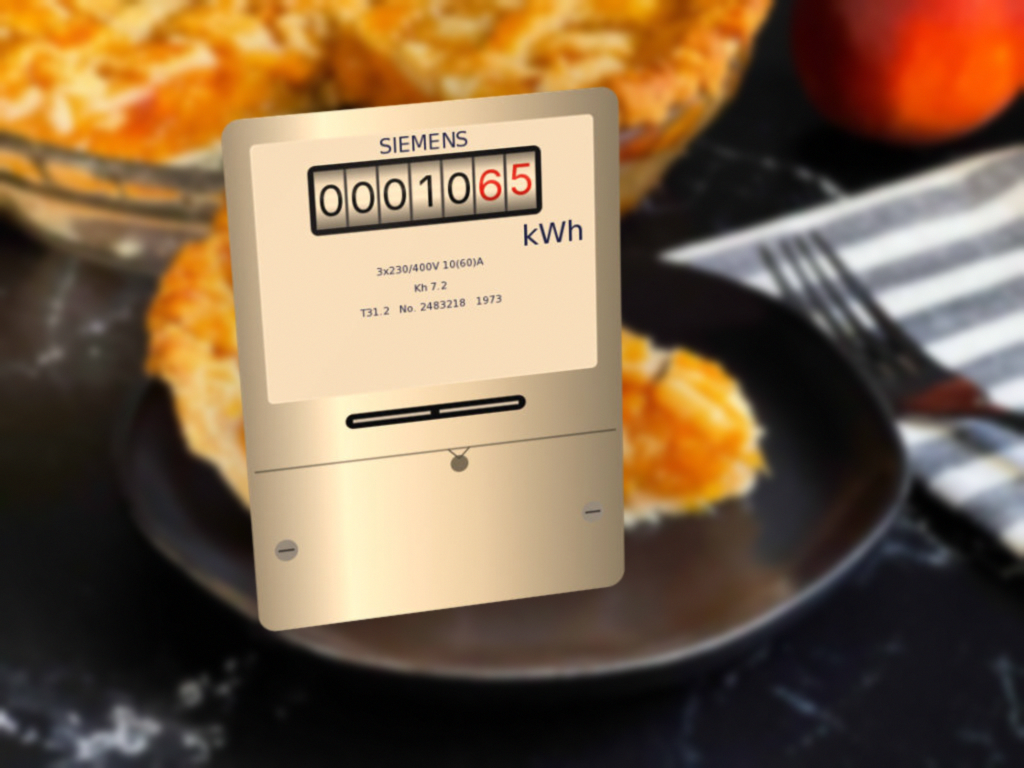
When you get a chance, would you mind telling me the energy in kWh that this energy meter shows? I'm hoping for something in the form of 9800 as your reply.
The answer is 10.65
